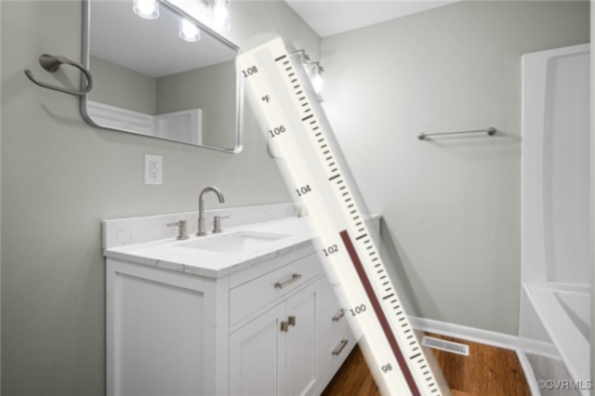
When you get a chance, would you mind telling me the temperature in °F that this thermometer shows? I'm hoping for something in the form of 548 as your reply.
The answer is 102.4
